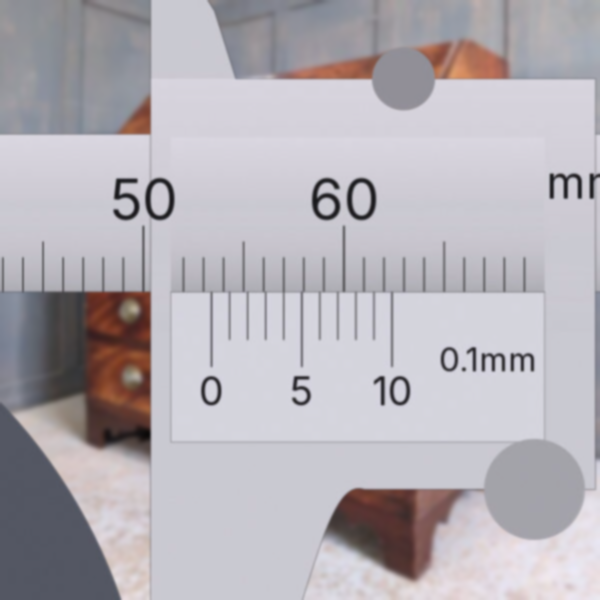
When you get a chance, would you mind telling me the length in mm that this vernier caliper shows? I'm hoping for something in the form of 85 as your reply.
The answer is 53.4
